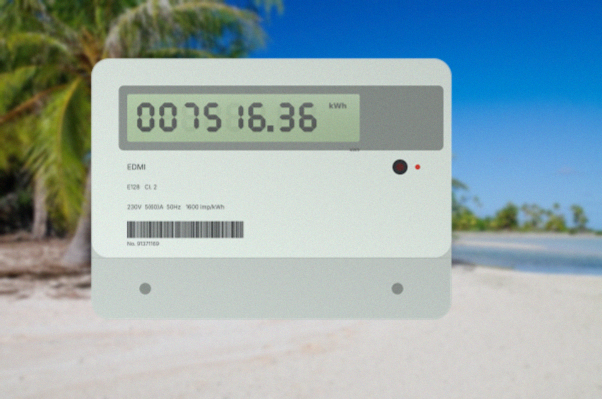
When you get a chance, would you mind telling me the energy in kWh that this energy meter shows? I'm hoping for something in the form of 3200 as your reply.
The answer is 7516.36
